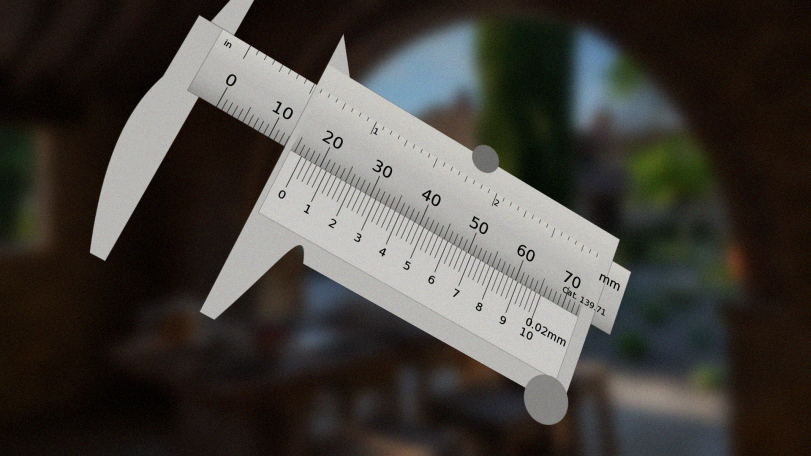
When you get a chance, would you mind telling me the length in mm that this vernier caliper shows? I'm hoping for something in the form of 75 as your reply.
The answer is 16.4
